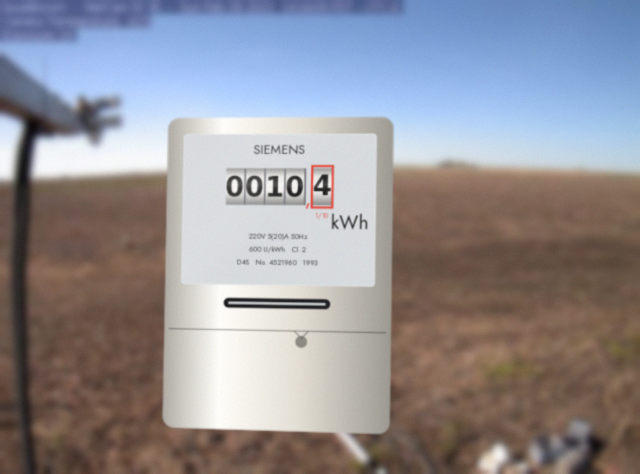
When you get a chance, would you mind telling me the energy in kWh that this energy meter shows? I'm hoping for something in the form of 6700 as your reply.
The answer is 10.4
